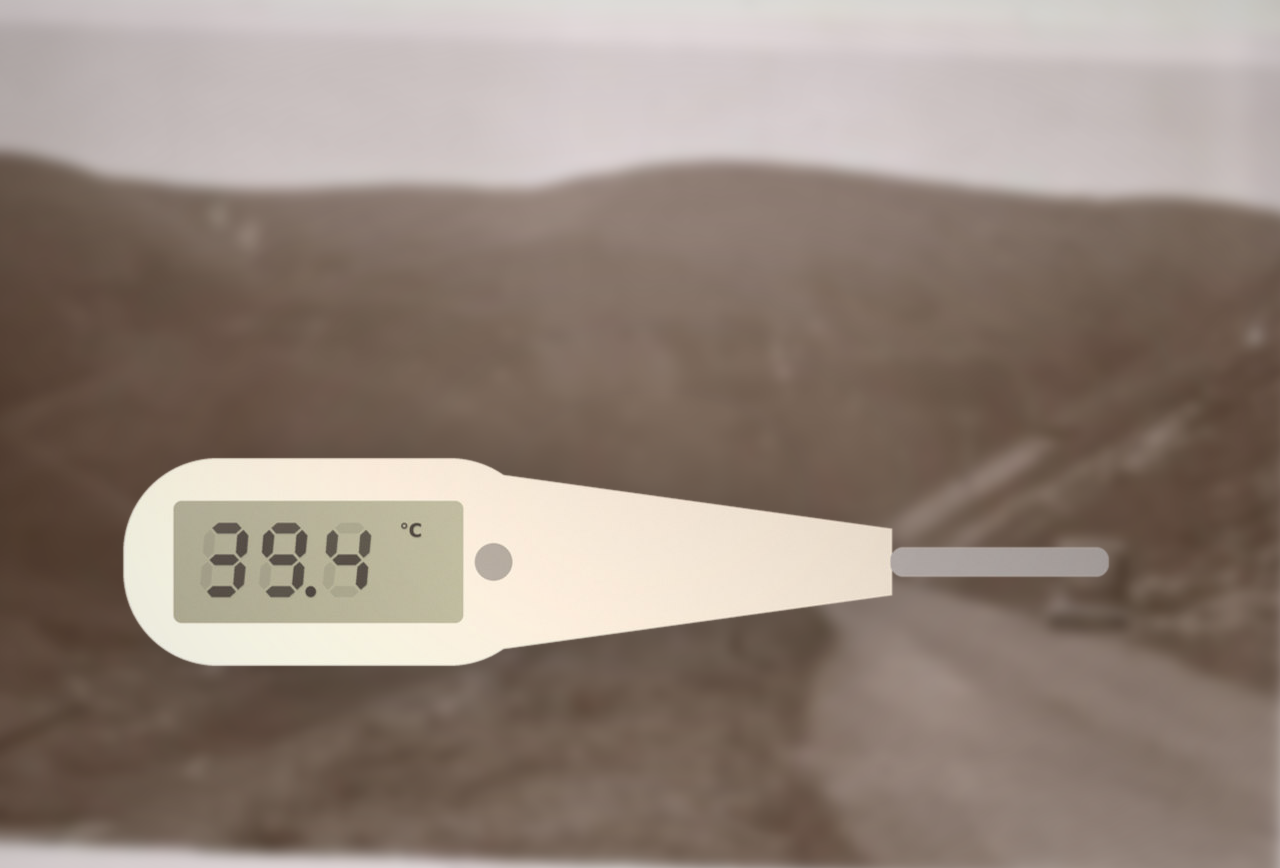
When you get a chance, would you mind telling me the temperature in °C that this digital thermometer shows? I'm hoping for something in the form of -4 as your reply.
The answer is 39.4
